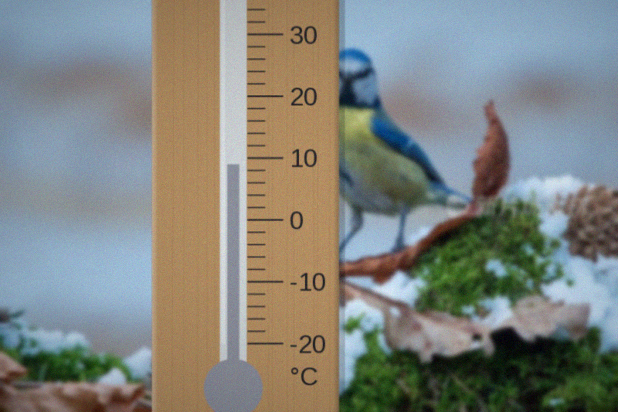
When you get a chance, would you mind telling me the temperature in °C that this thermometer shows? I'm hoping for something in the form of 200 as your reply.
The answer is 9
